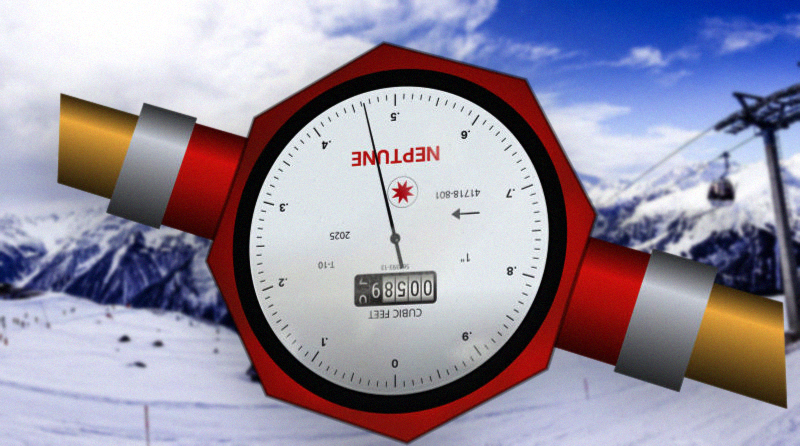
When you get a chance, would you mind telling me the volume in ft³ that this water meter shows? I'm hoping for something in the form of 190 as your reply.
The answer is 5896.46
